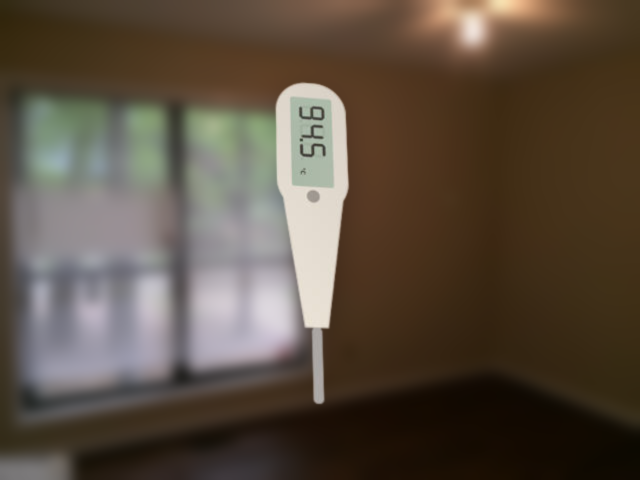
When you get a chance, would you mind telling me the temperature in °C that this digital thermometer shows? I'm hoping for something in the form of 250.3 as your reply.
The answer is 94.5
